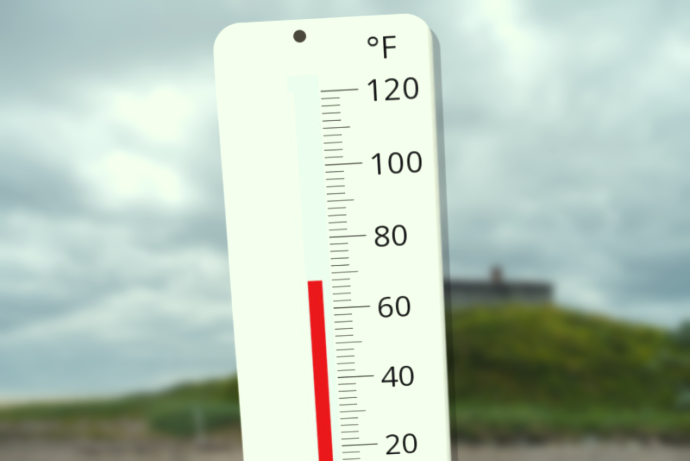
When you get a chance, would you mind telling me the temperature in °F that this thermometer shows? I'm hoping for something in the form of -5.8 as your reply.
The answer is 68
